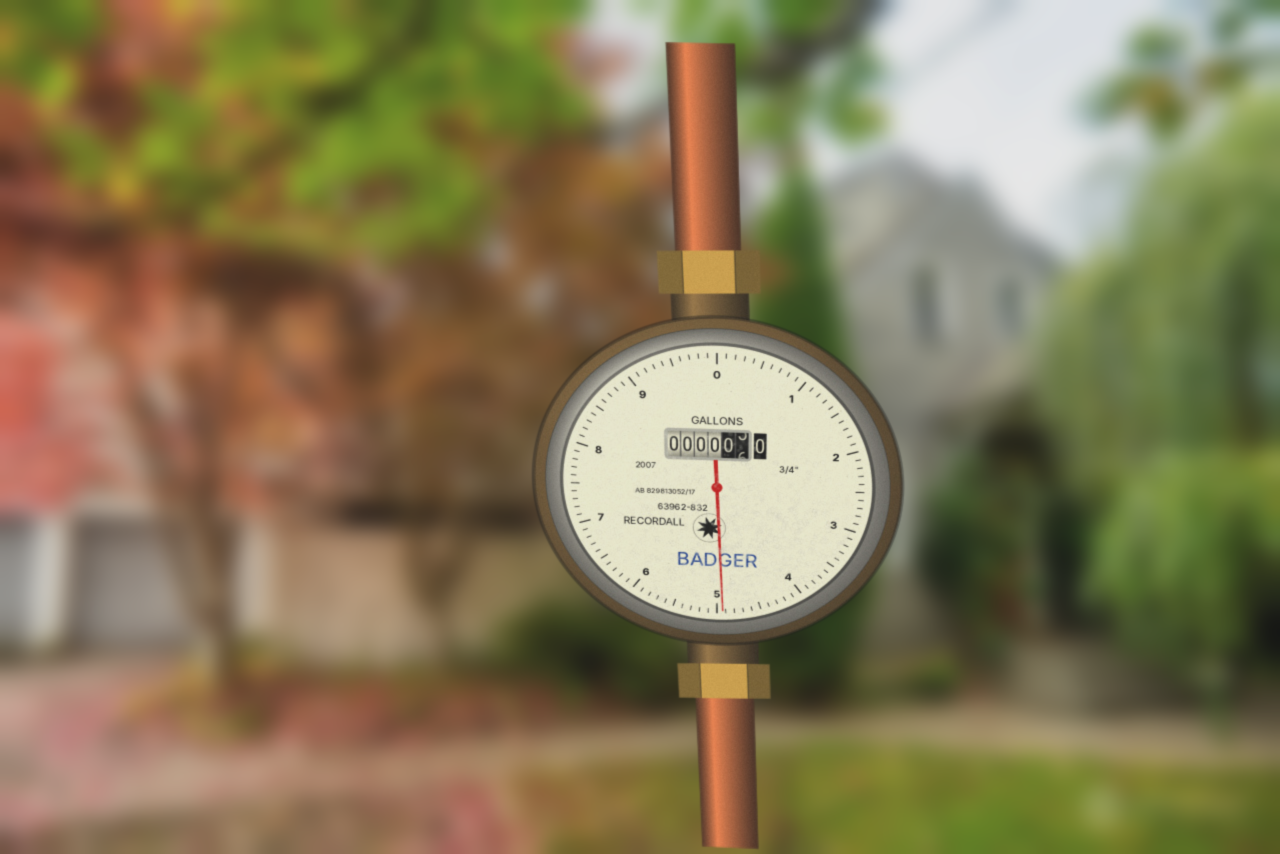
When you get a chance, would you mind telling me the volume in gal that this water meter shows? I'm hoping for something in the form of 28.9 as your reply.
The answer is 54.9
